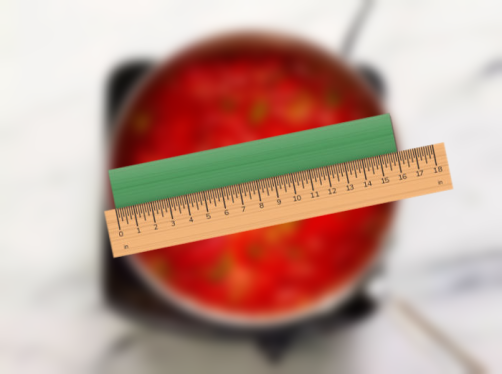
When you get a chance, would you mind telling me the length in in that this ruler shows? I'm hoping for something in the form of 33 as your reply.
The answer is 16
